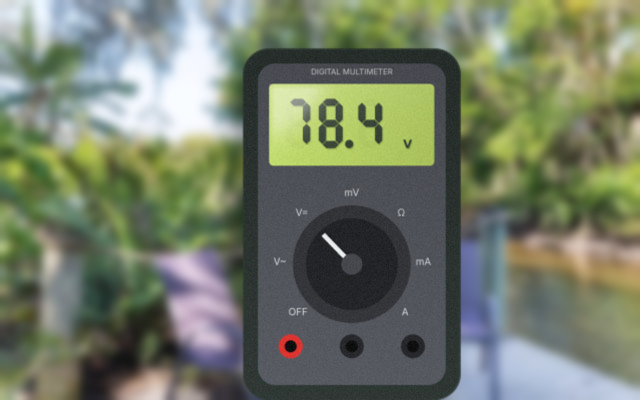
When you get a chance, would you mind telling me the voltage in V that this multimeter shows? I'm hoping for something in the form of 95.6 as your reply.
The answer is 78.4
